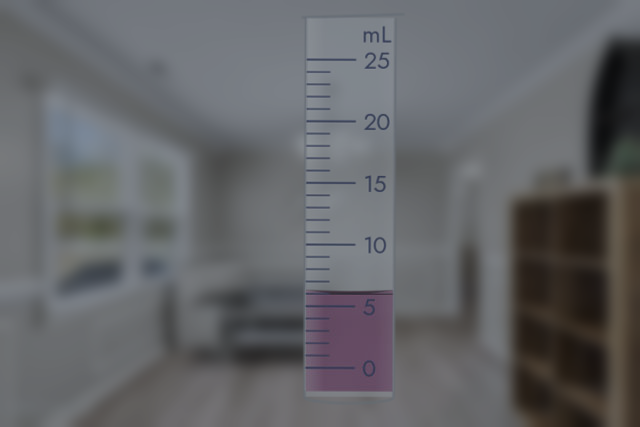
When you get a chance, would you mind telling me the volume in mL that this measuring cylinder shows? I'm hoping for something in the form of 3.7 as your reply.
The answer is 6
